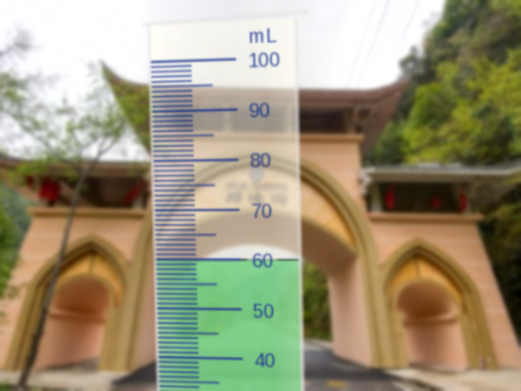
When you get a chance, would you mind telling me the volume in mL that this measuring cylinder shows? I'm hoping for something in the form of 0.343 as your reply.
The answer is 60
